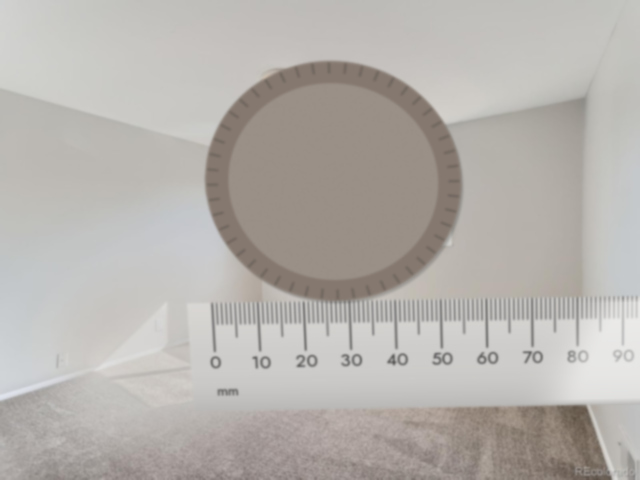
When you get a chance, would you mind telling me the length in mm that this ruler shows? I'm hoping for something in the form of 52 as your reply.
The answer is 55
